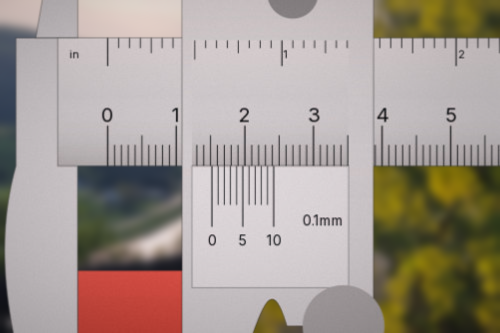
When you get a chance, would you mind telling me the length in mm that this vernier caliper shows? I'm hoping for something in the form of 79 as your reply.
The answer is 15.2
